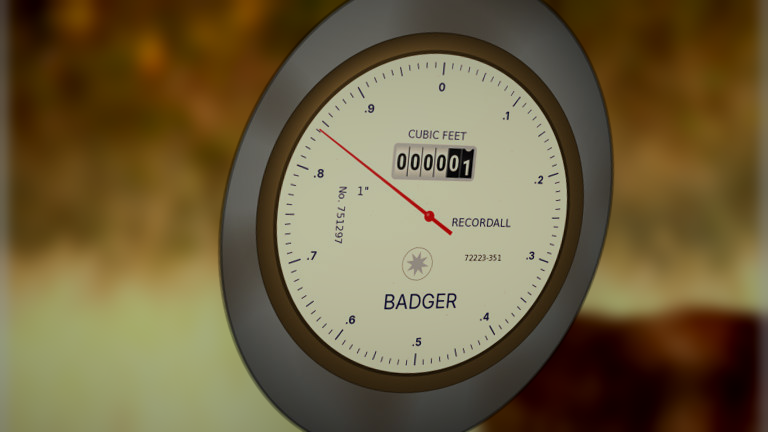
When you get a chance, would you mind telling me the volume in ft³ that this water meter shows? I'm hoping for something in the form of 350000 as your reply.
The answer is 0.84
